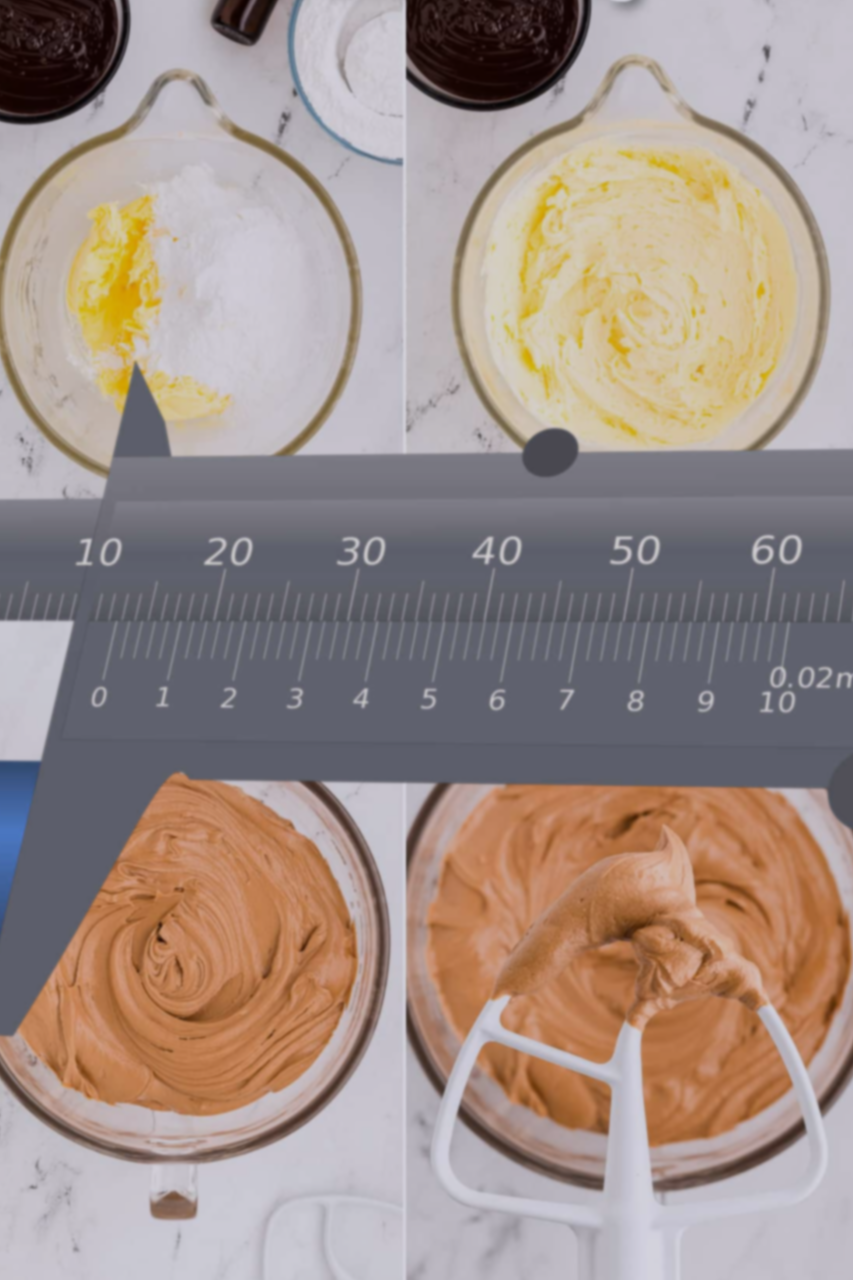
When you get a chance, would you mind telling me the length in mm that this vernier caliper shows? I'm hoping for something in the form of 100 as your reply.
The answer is 12.6
